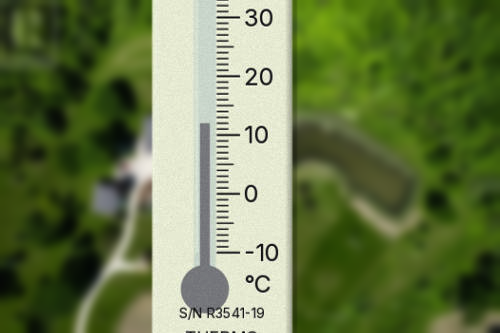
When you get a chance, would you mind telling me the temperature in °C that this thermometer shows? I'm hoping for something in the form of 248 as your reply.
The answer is 12
